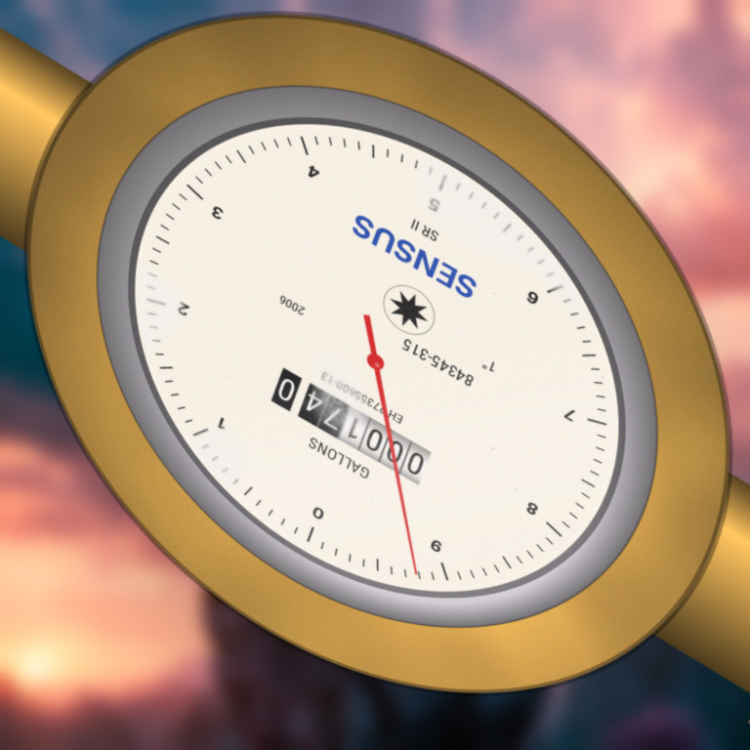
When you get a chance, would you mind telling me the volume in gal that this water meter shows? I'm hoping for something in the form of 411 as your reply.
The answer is 1739.2
